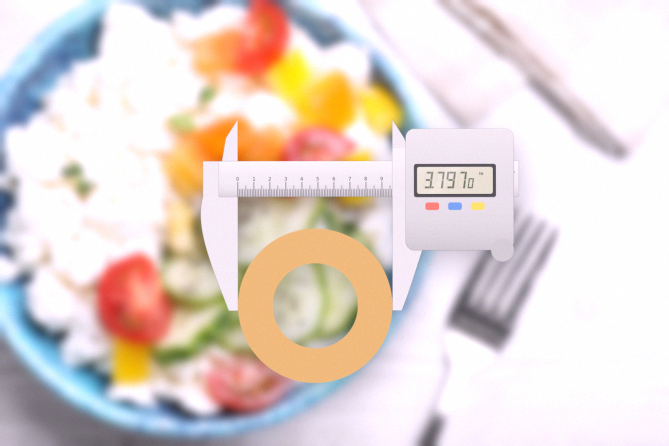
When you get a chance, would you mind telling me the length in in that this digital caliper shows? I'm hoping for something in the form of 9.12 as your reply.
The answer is 3.7970
